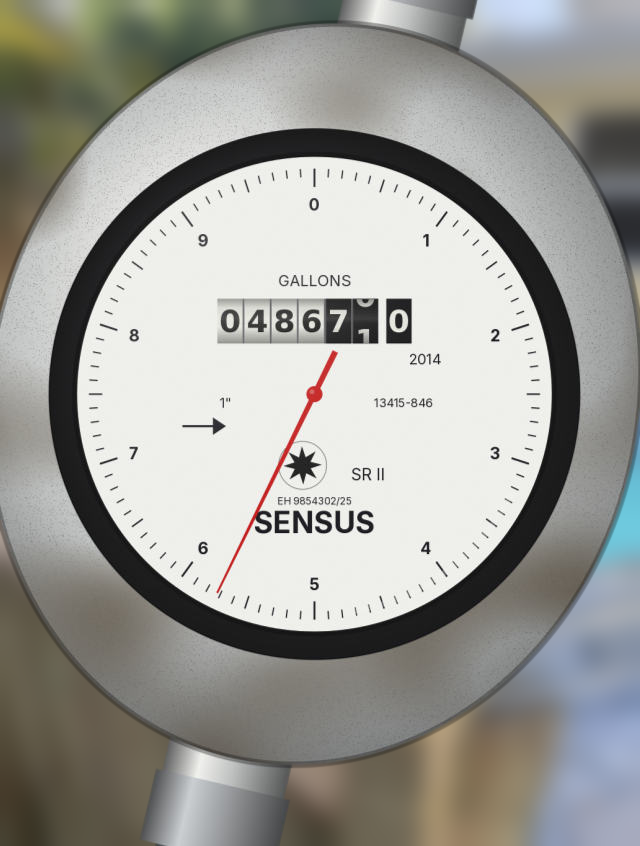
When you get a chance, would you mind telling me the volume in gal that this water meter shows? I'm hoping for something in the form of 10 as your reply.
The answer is 486705.7
